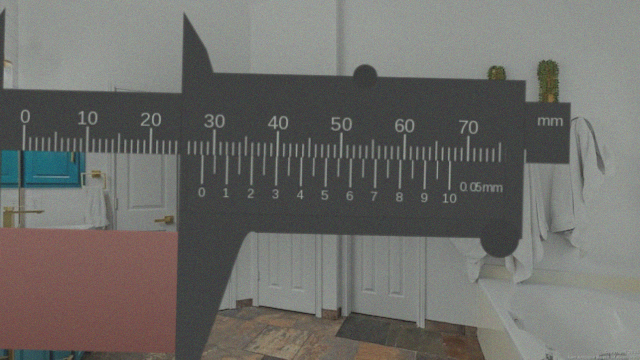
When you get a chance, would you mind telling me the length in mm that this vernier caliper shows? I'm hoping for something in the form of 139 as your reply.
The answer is 28.2
